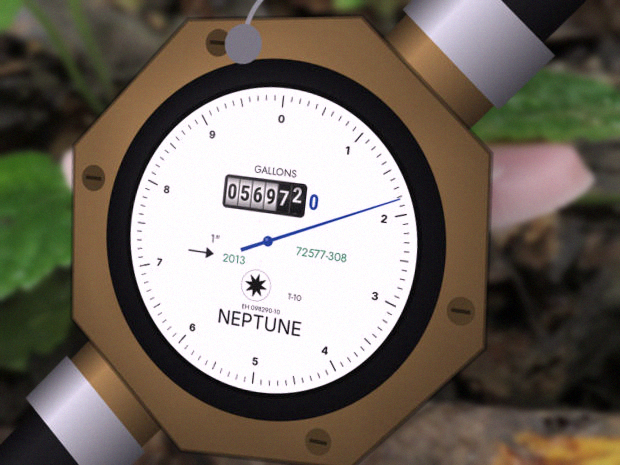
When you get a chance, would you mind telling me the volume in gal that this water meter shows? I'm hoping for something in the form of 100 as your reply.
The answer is 569721.8
